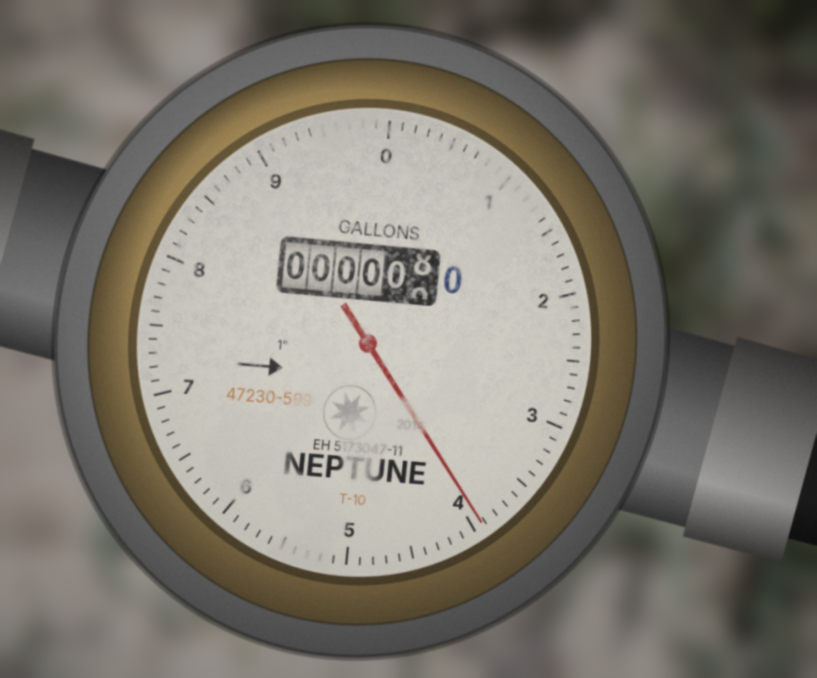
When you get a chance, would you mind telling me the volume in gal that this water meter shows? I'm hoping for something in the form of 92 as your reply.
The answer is 83.9
